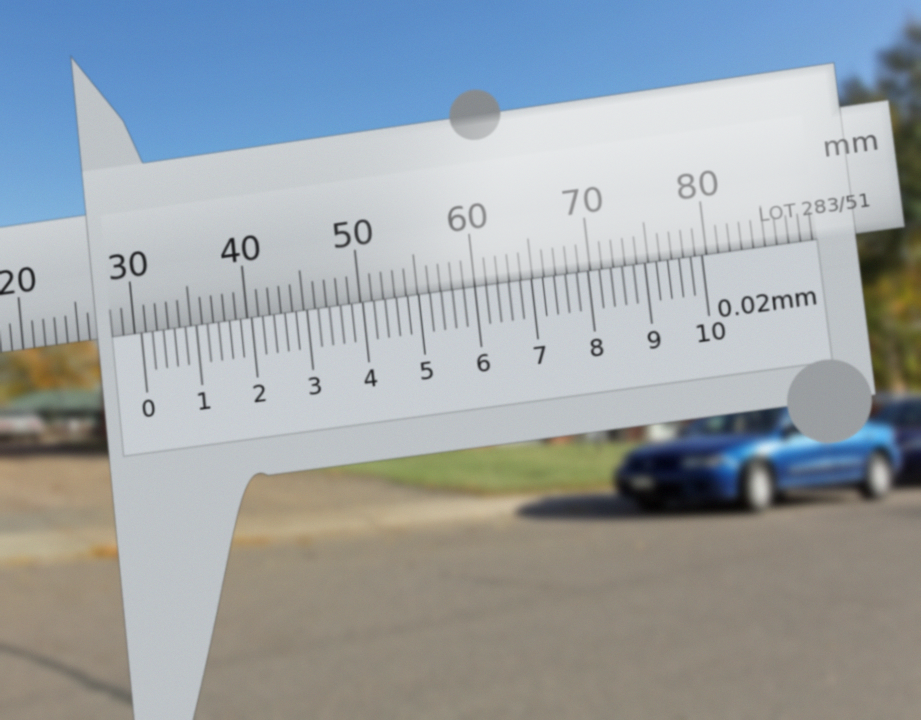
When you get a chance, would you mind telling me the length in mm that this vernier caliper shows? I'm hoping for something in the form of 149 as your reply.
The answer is 30.6
